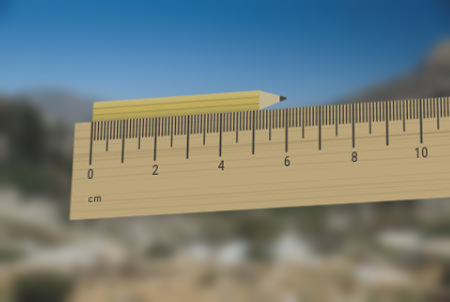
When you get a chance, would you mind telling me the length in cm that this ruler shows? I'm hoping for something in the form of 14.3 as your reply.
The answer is 6
